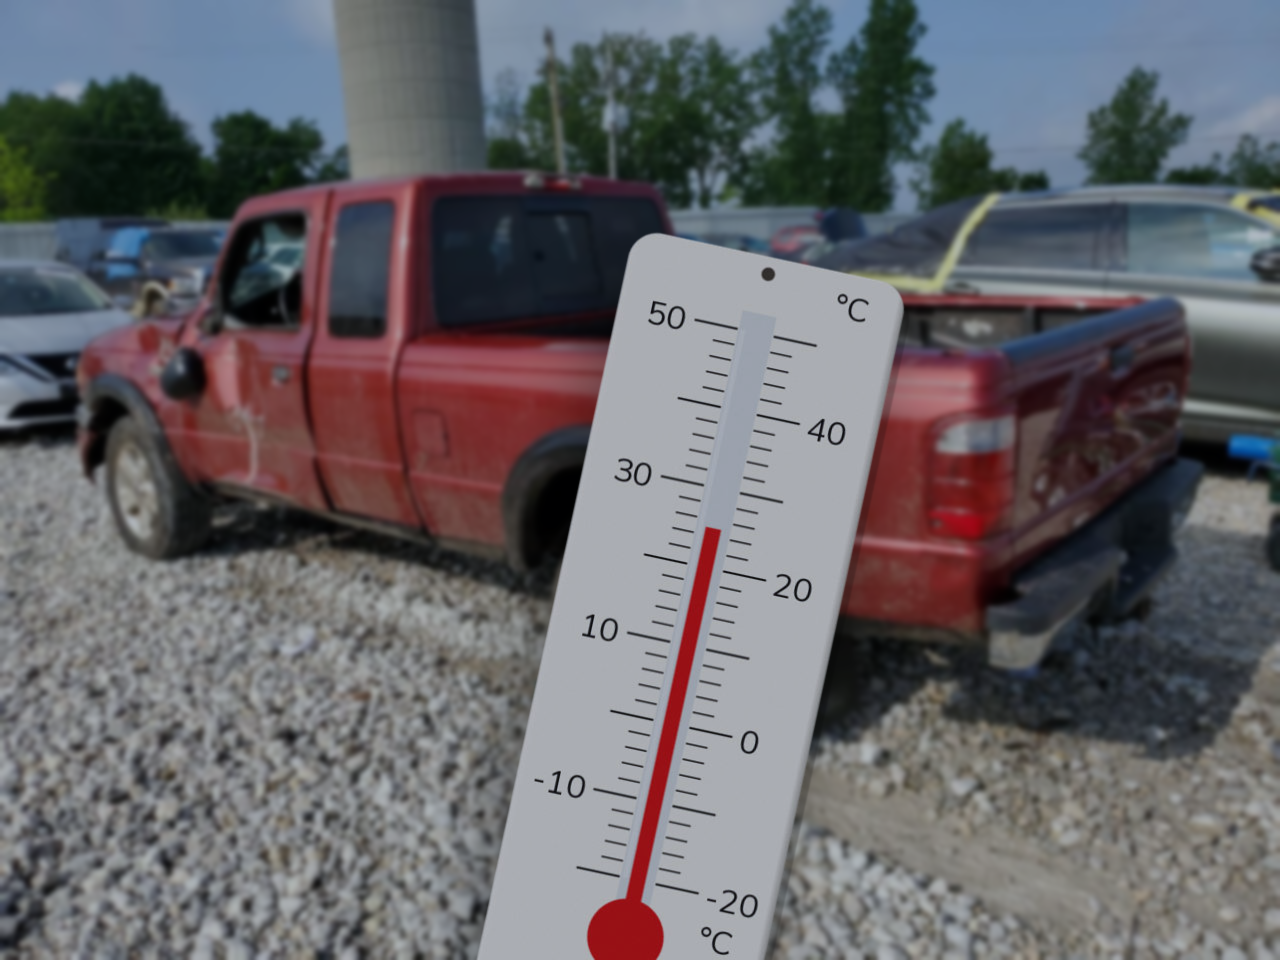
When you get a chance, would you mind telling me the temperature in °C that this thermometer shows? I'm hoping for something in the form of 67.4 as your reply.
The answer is 25
